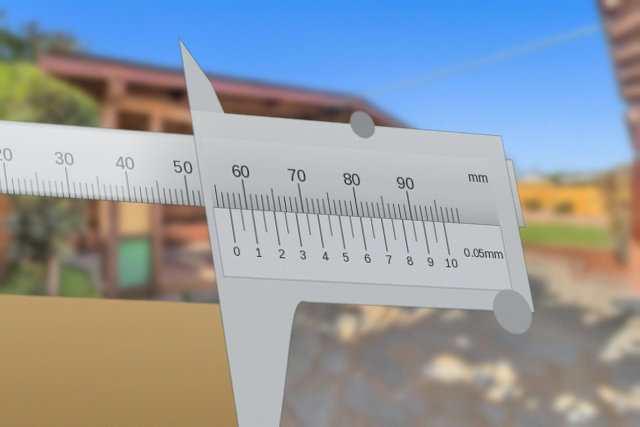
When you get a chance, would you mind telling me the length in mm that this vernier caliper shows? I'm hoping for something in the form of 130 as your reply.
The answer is 57.0
